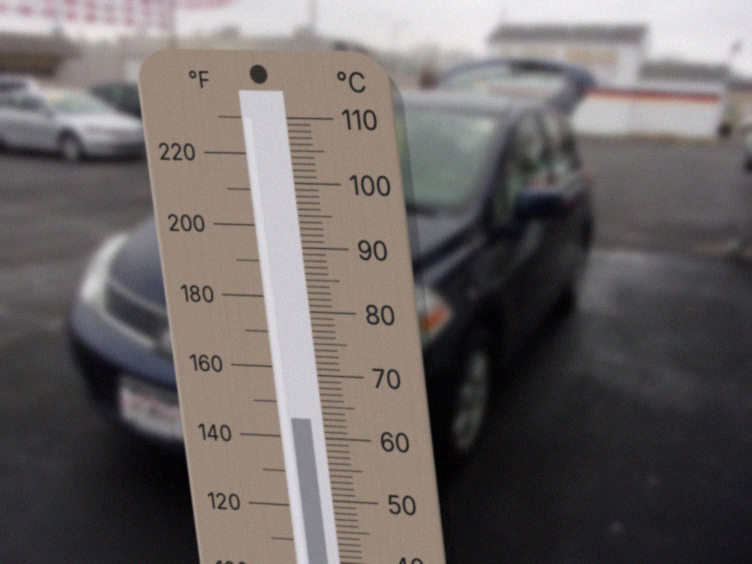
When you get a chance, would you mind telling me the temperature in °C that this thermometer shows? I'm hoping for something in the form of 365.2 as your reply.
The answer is 63
